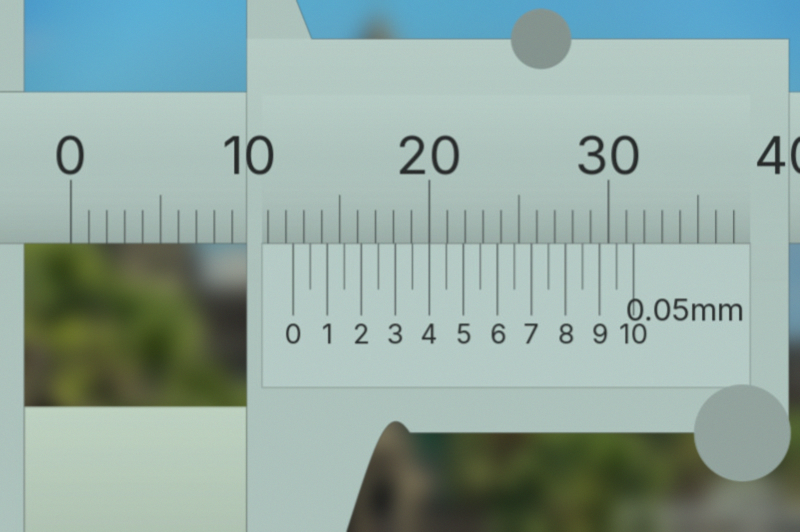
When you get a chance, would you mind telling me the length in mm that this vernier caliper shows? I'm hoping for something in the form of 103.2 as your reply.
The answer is 12.4
